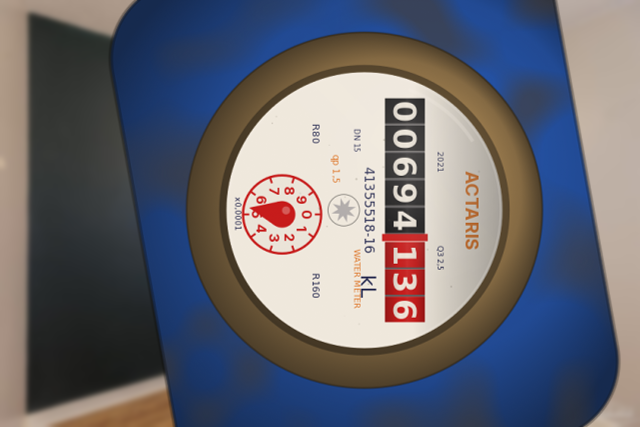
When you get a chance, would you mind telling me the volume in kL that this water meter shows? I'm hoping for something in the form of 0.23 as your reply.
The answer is 694.1365
